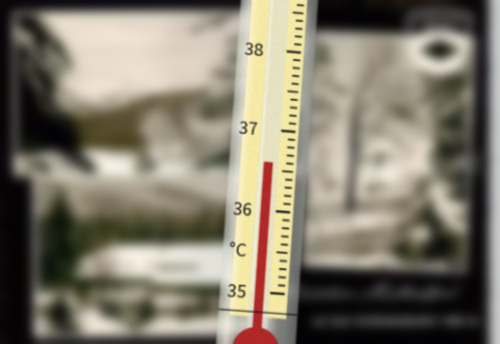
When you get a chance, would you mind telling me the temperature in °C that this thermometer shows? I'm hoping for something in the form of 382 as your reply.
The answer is 36.6
